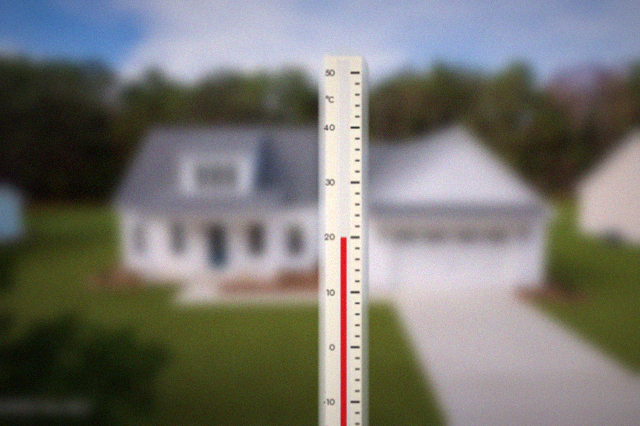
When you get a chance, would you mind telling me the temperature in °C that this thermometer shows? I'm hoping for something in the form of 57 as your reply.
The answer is 20
